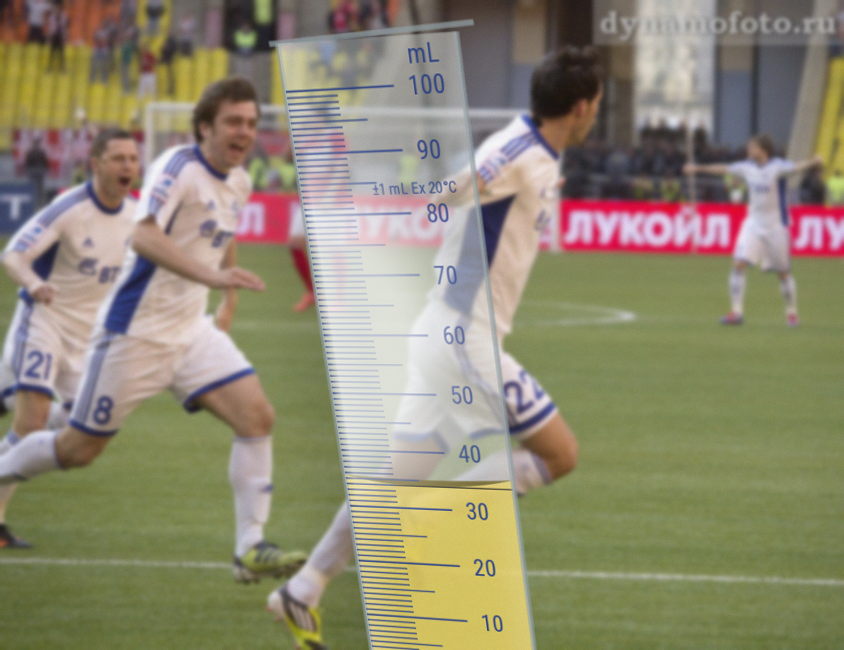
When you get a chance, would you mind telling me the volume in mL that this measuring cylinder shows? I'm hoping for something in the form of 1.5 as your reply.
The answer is 34
